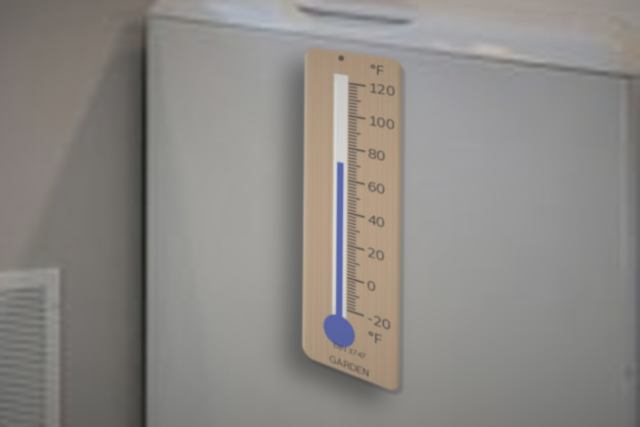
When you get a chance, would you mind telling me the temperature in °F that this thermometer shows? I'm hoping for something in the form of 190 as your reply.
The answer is 70
